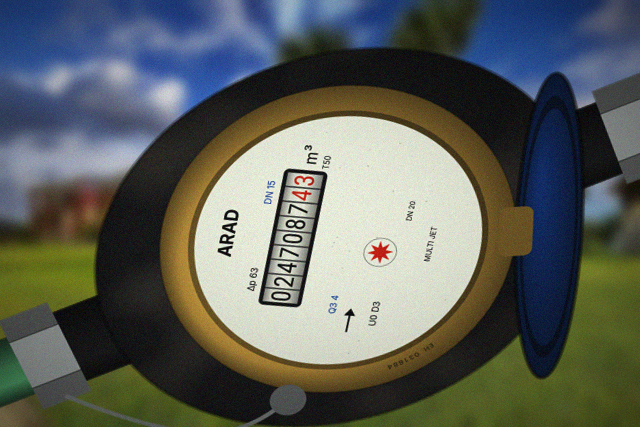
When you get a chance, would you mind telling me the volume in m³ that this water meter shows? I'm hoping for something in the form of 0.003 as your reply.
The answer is 247087.43
